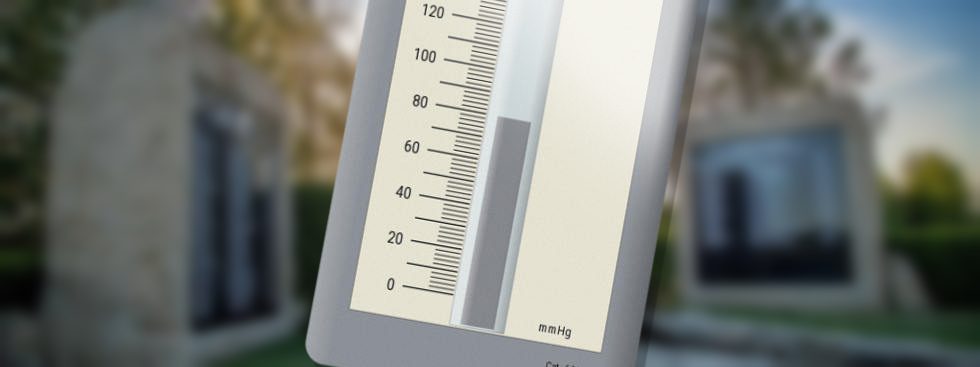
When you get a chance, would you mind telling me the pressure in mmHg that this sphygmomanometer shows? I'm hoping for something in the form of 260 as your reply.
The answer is 80
